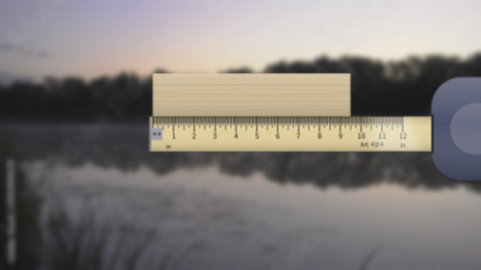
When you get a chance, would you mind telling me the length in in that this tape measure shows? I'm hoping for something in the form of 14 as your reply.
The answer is 9.5
